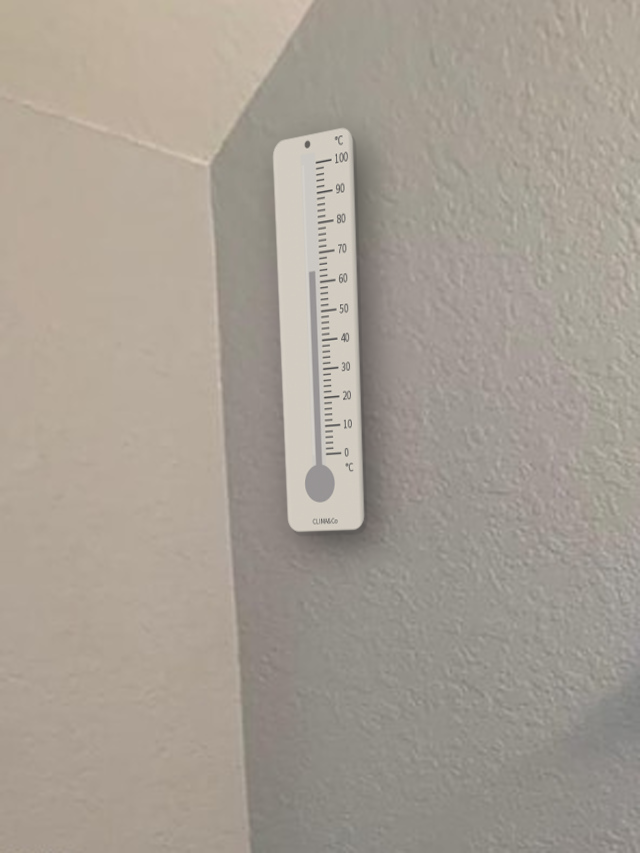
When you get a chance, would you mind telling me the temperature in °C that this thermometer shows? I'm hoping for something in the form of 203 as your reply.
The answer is 64
